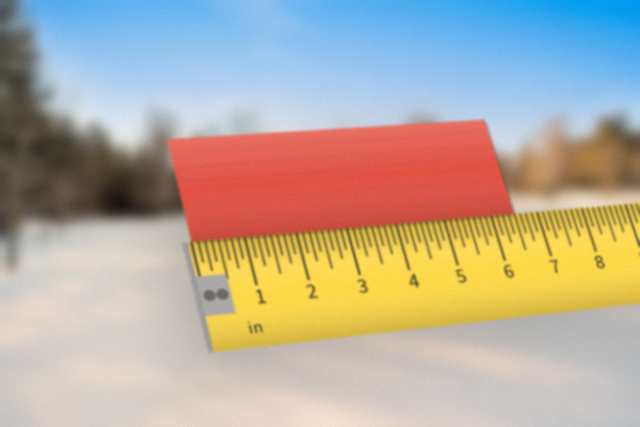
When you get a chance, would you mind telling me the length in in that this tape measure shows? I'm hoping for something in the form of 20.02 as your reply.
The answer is 6.5
